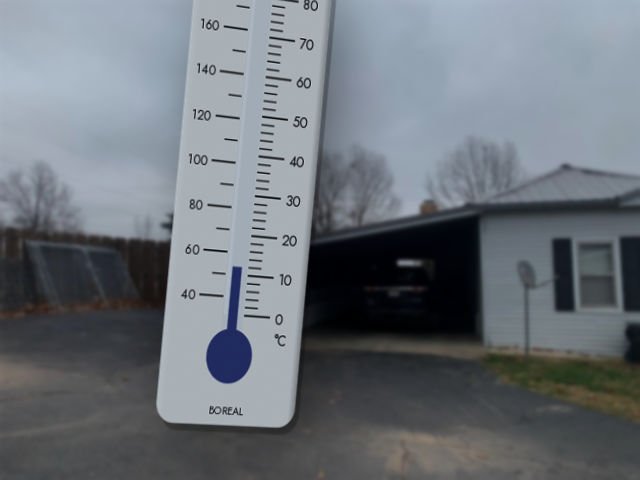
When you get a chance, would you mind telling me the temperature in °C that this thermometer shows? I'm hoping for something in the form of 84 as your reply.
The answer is 12
